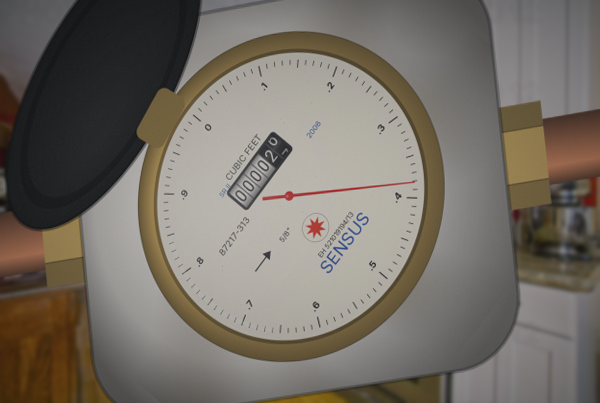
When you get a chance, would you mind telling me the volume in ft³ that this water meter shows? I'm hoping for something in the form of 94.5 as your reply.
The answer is 26.38
